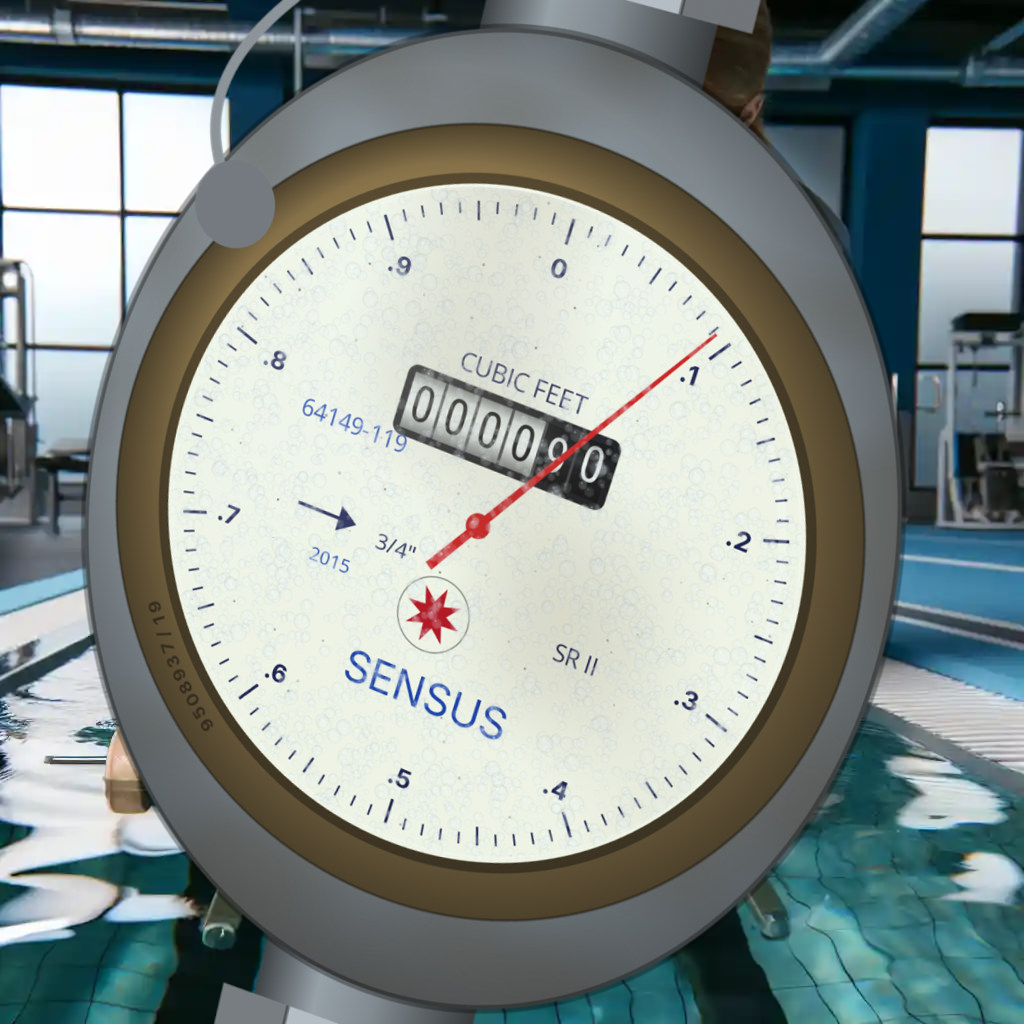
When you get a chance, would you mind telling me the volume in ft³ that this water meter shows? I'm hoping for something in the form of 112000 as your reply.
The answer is 90.09
